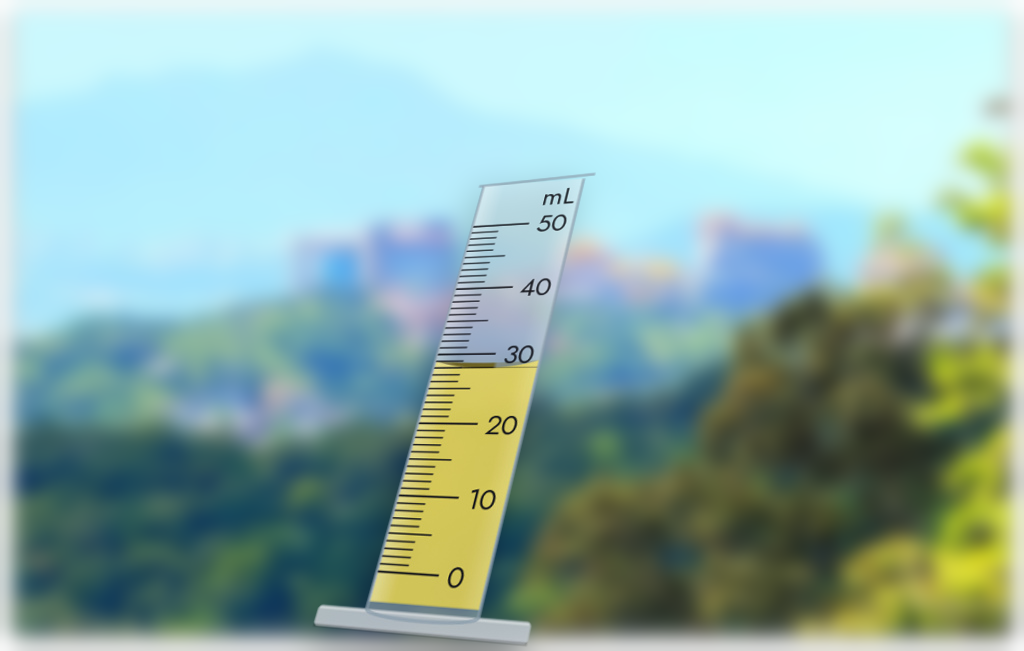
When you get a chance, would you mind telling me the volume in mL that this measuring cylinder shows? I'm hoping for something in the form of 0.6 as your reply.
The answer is 28
